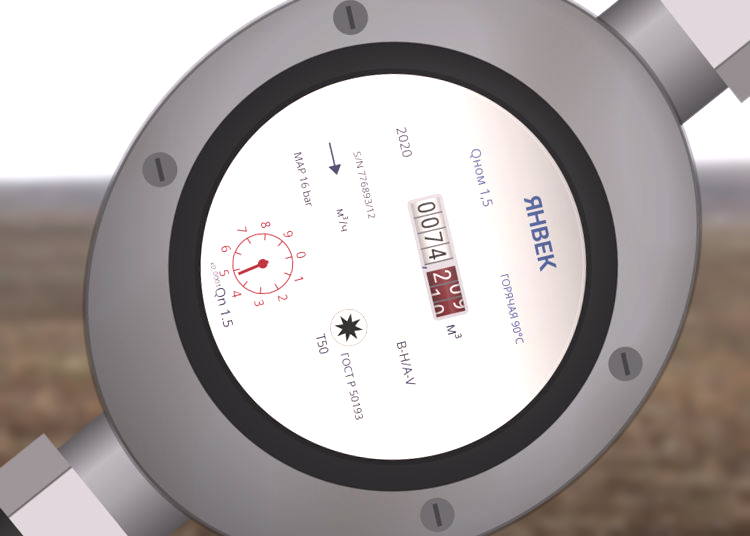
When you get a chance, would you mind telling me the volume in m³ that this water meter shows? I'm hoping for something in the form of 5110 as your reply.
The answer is 74.2094
